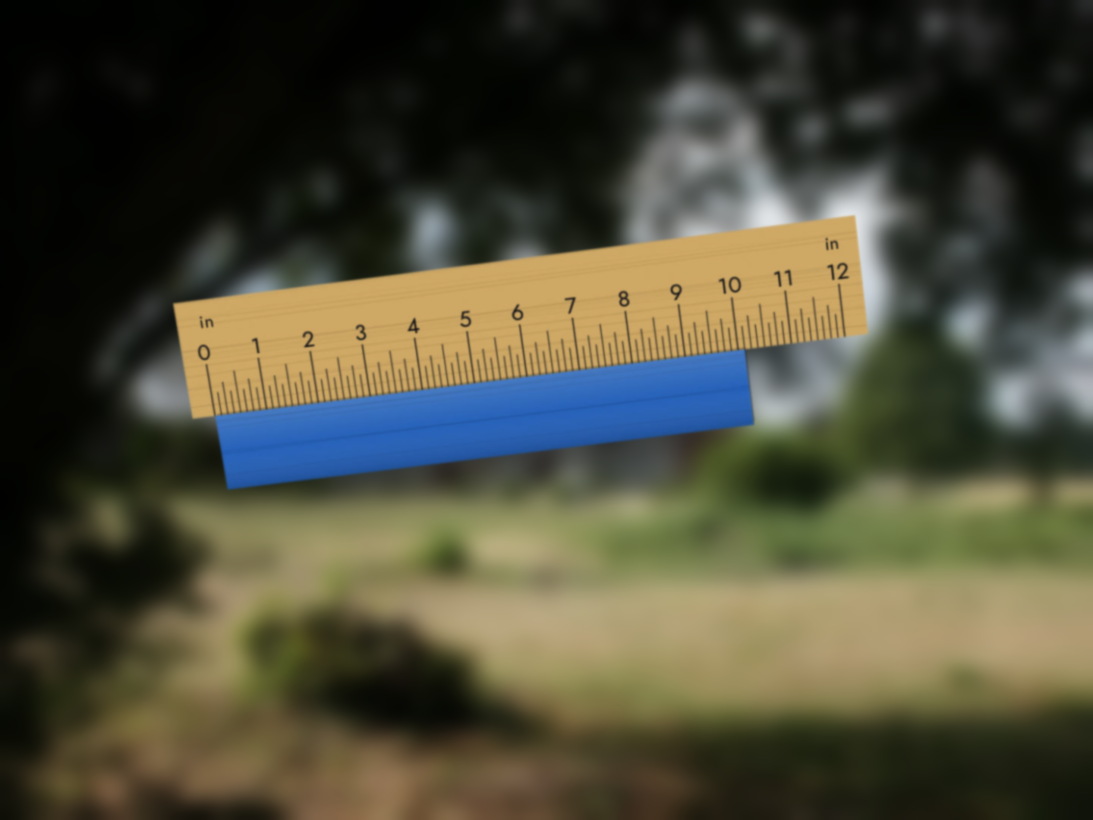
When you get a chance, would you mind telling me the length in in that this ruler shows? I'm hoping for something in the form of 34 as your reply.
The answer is 10.125
